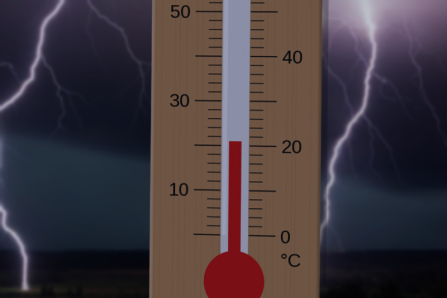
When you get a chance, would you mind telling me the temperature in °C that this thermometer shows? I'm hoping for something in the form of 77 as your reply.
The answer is 21
